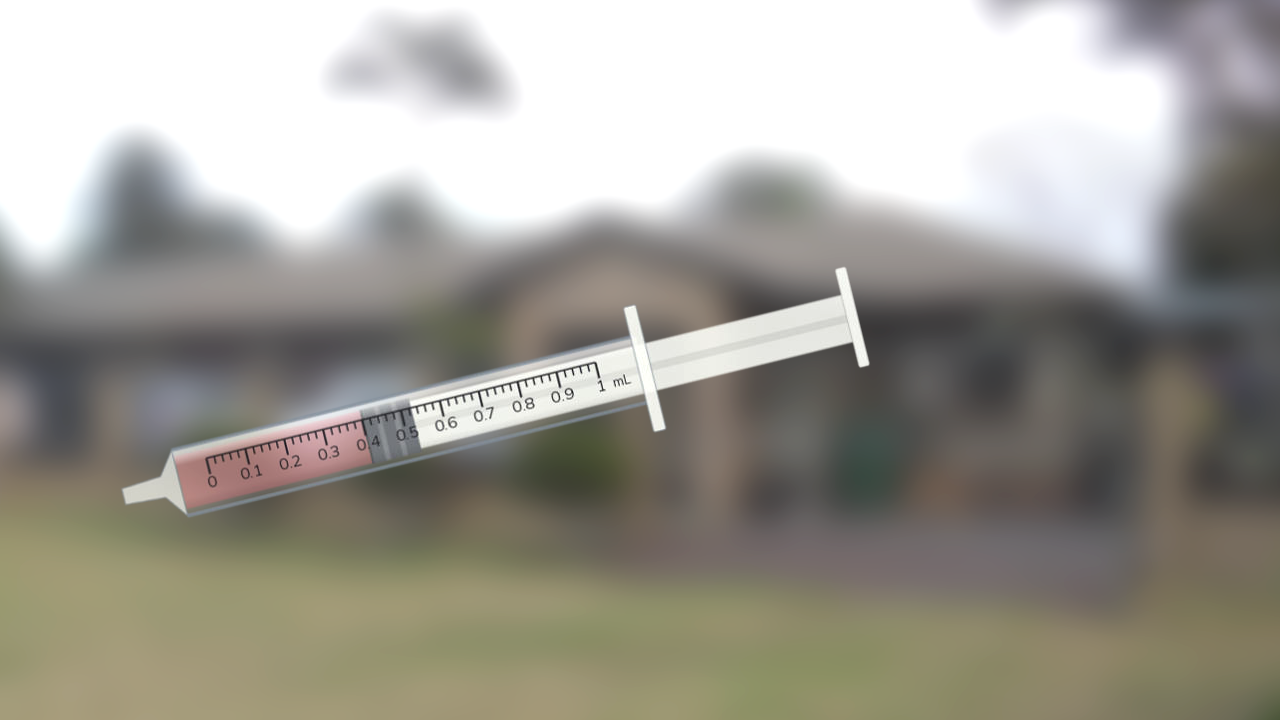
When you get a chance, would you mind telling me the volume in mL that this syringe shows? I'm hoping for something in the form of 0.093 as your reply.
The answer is 0.4
